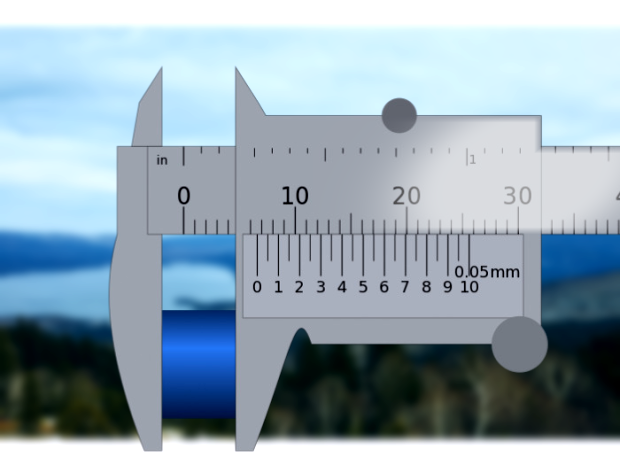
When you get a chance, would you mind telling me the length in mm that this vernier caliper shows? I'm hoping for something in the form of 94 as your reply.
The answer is 6.6
